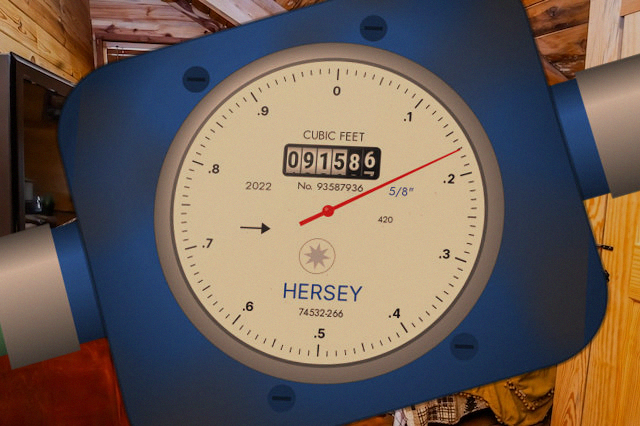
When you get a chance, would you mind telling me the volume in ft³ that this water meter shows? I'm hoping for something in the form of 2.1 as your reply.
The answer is 91586.17
